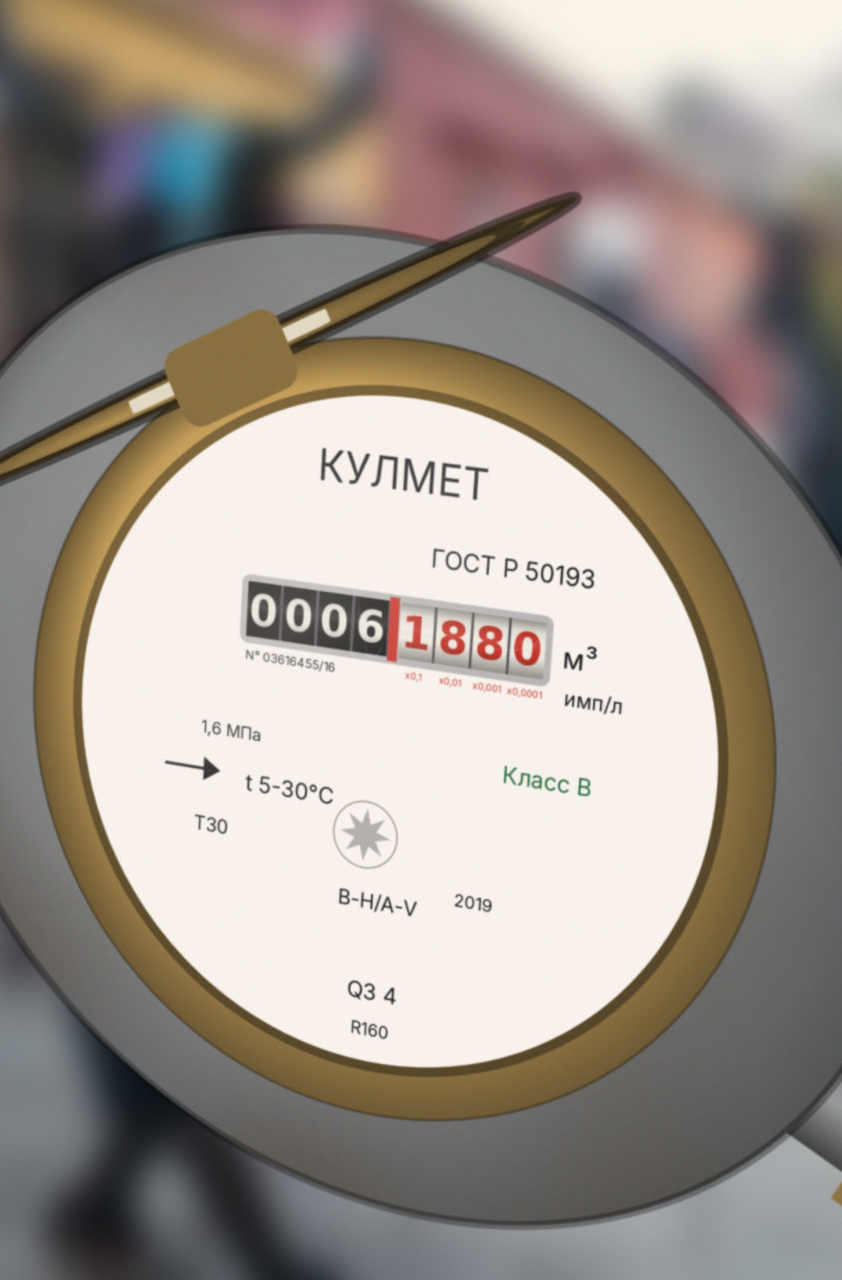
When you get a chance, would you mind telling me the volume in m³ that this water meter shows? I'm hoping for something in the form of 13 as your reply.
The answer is 6.1880
